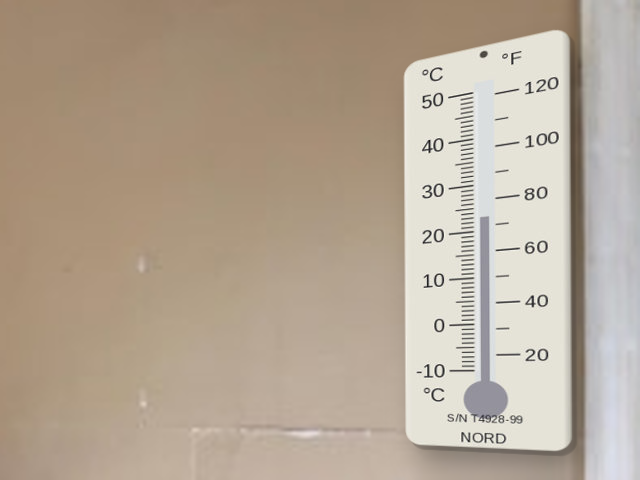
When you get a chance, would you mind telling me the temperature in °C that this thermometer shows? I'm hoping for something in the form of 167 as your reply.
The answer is 23
